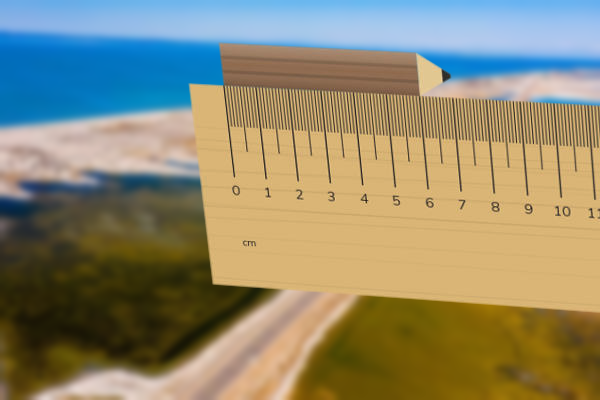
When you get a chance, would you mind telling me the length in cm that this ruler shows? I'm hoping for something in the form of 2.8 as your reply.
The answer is 7
